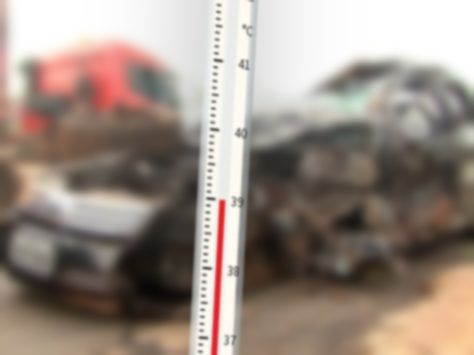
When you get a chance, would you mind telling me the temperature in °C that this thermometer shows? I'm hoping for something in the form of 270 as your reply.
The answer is 39
